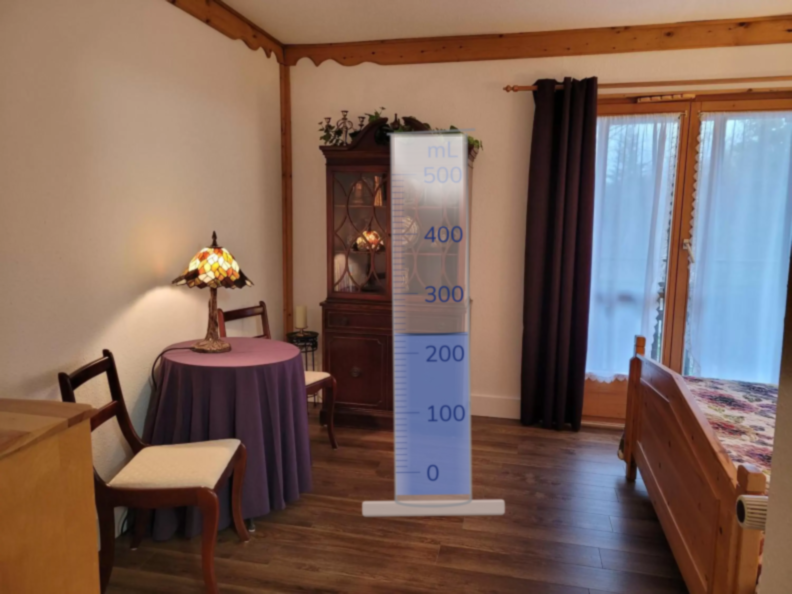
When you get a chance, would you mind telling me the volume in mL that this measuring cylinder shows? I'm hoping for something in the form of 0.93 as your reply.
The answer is 230
